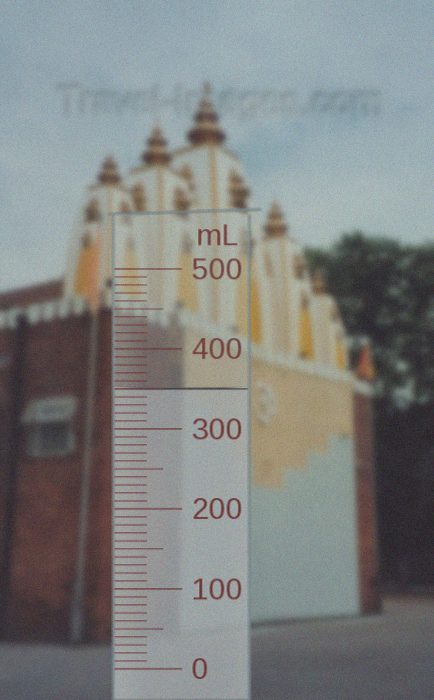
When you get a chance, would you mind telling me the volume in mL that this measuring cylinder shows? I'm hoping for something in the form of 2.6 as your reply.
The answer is 350
